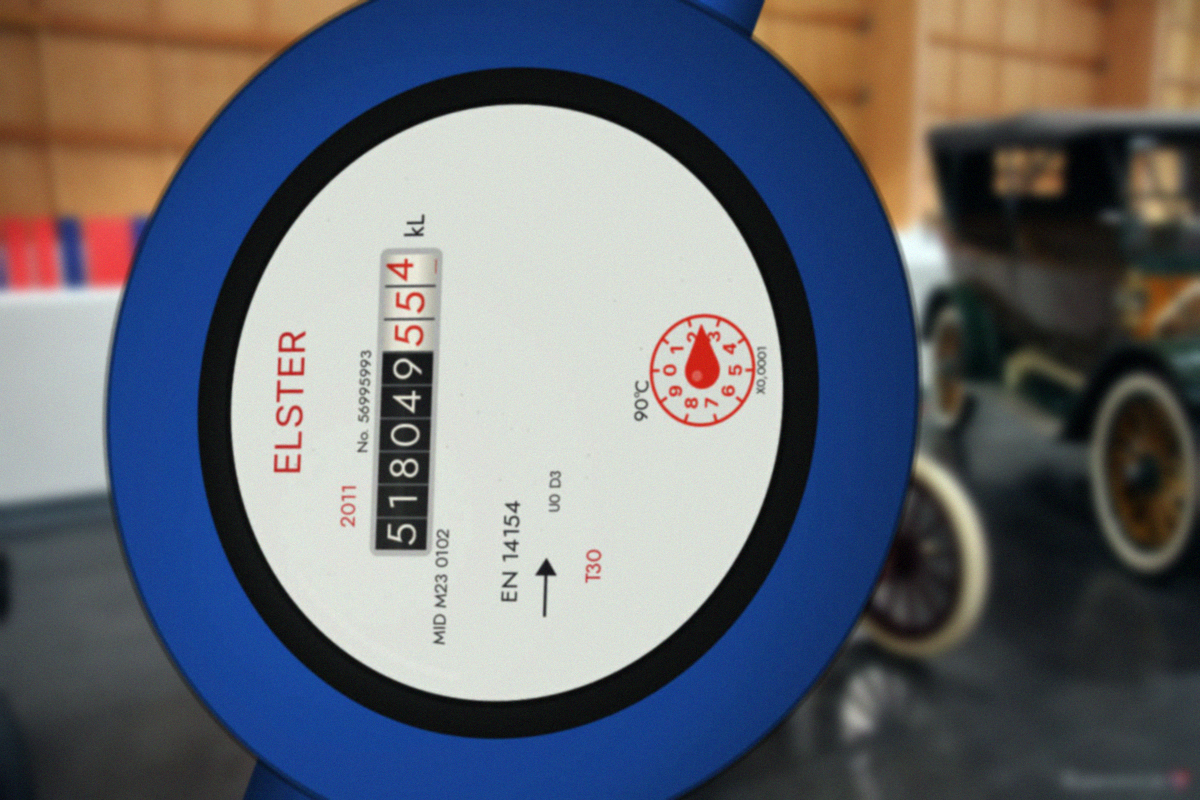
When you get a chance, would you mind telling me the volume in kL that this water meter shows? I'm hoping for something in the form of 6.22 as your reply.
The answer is 518049.5542
